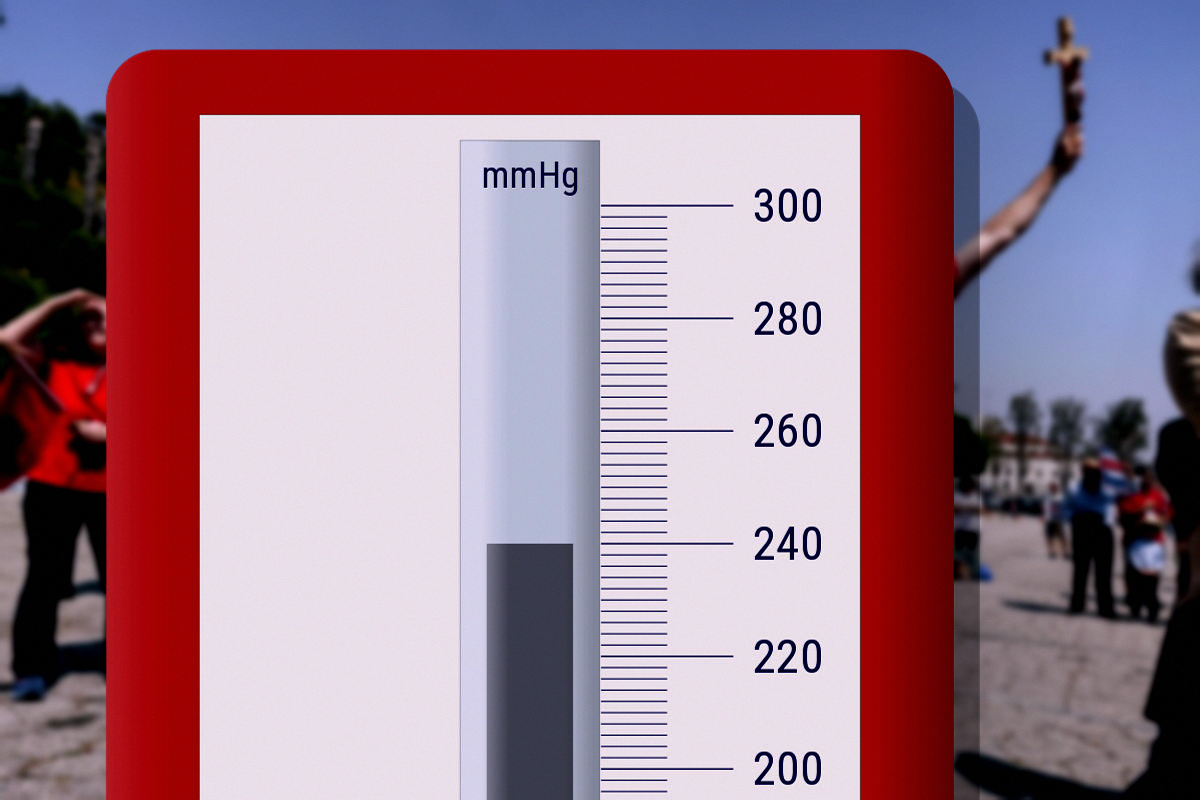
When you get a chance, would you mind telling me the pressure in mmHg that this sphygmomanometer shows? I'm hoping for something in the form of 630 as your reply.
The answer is 240
